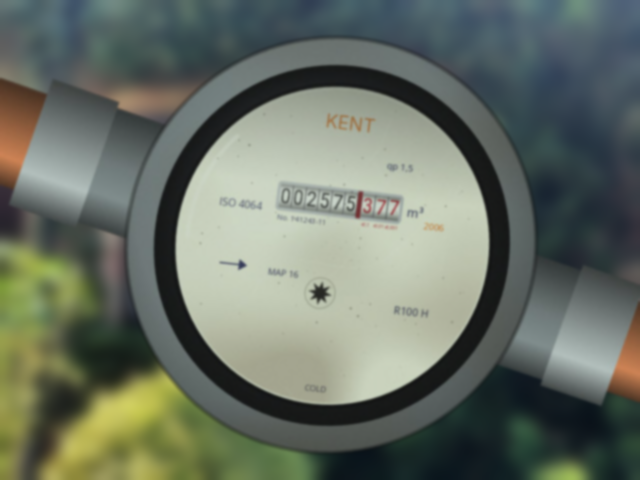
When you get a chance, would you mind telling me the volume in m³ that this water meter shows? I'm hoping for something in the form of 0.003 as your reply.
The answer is 2575.377
